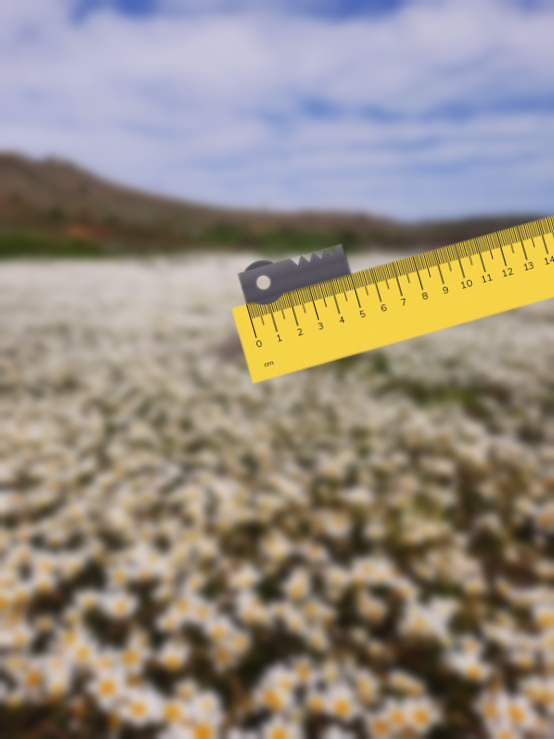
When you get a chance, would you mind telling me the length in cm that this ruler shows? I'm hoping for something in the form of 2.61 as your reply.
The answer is 5
